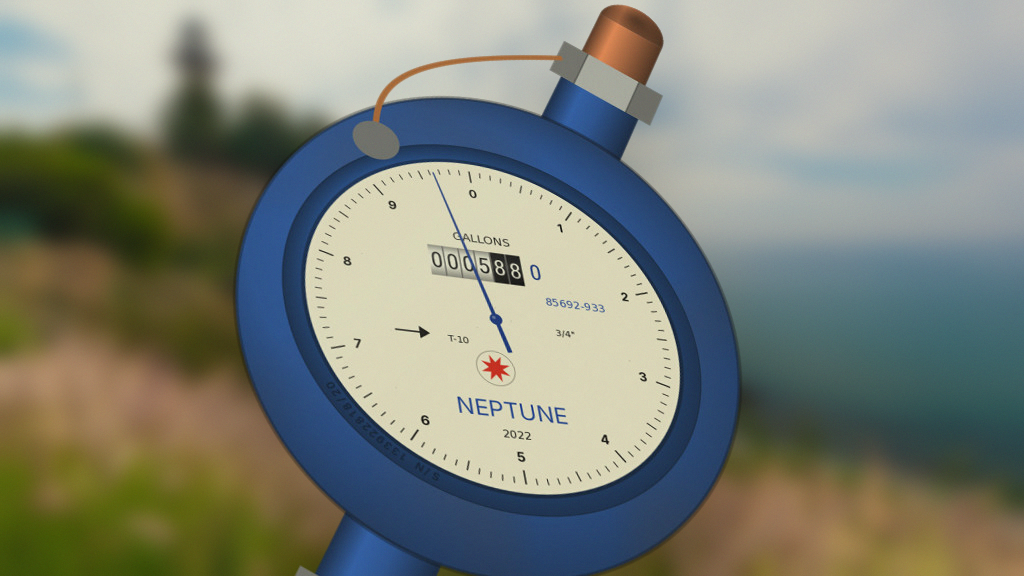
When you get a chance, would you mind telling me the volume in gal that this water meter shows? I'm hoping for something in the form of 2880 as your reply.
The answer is 5879.6
